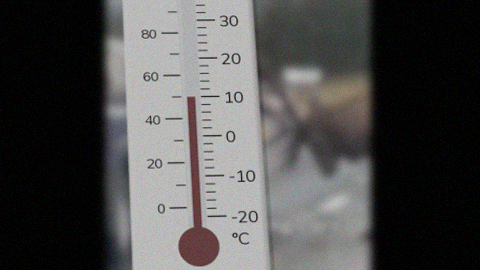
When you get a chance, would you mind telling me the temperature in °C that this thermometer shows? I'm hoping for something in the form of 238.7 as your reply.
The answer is 10
